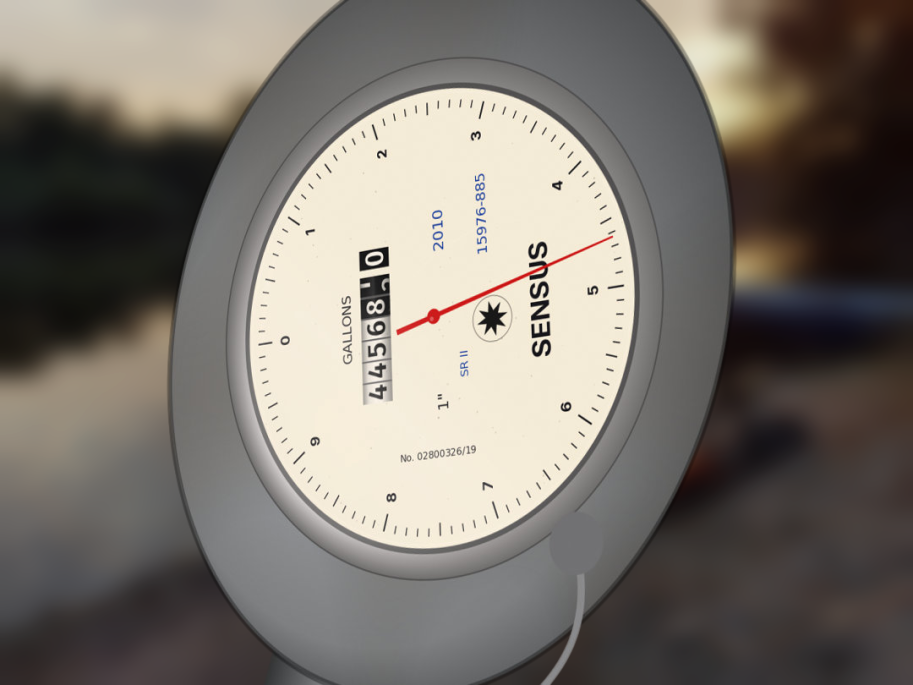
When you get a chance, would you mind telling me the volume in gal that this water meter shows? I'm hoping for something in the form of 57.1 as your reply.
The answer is 4456814.6
